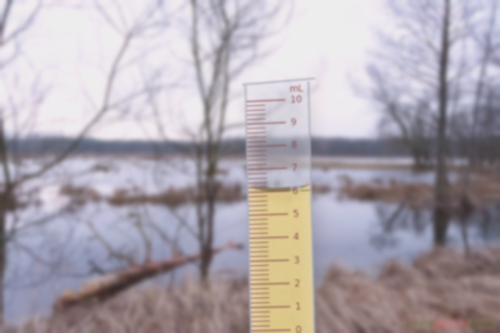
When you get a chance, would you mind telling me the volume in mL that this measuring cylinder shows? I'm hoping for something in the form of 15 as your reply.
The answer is 6
